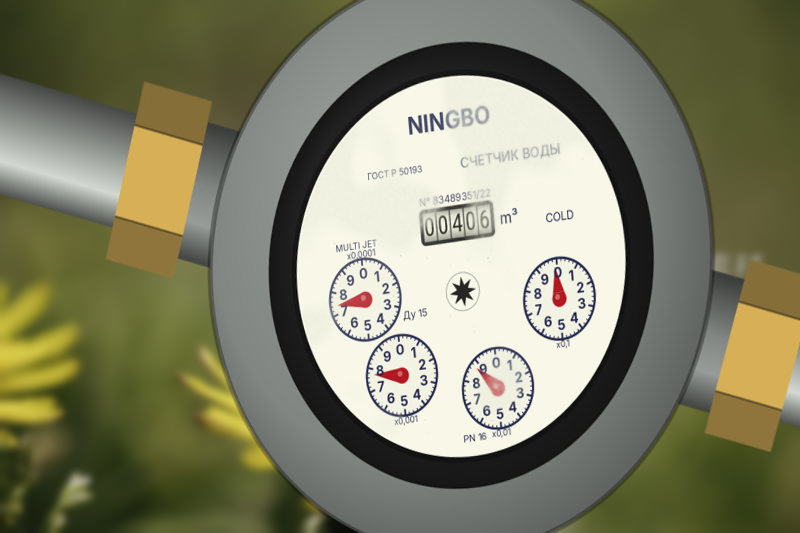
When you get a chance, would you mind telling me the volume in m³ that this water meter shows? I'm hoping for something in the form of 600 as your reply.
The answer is 405.9877
